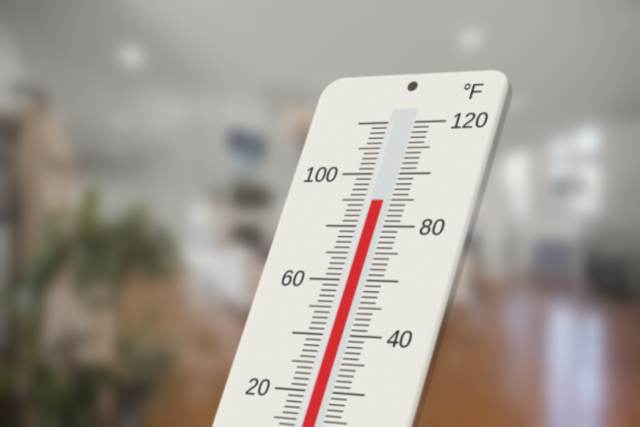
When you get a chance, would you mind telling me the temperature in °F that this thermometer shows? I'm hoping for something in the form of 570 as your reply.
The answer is 90
